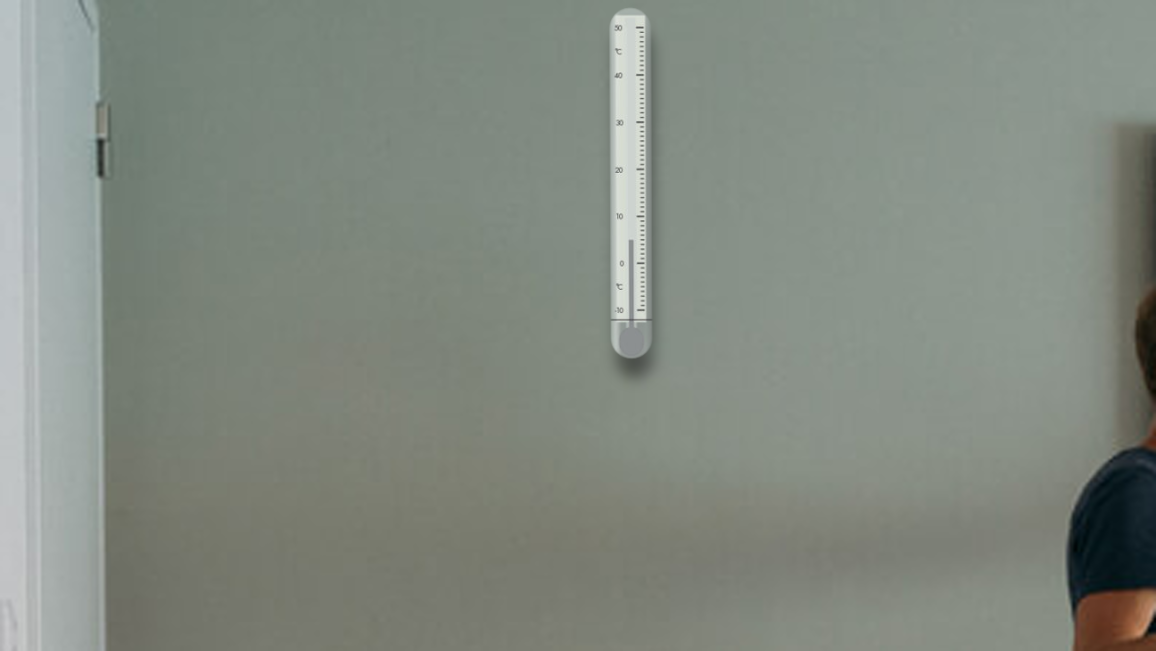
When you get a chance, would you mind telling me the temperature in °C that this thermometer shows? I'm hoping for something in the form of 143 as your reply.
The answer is 5
